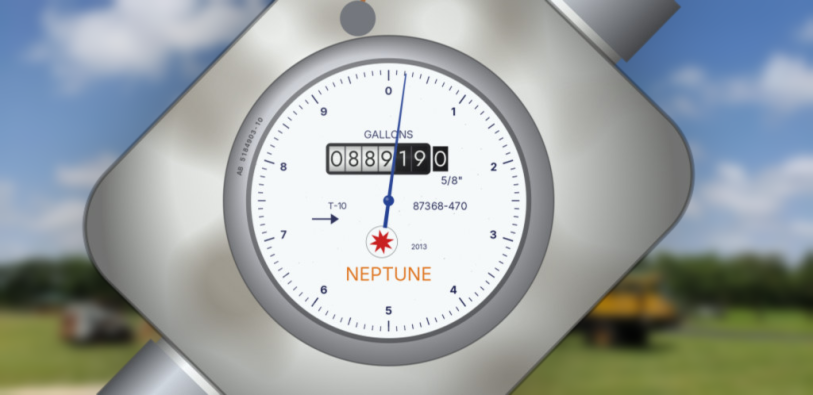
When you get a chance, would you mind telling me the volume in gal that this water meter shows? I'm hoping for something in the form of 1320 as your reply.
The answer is 889190.2
